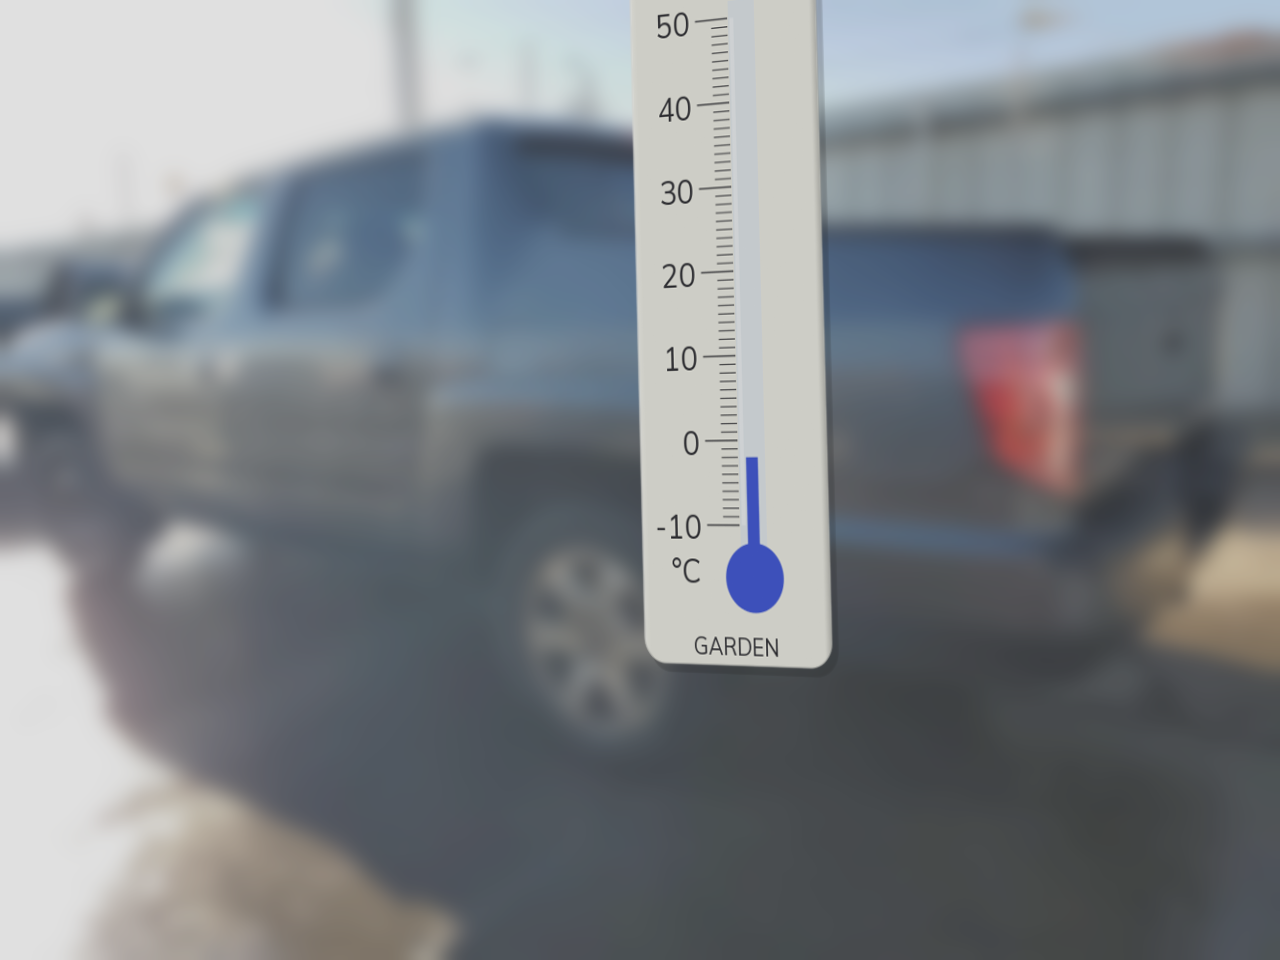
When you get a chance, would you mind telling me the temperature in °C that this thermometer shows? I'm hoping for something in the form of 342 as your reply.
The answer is -2
